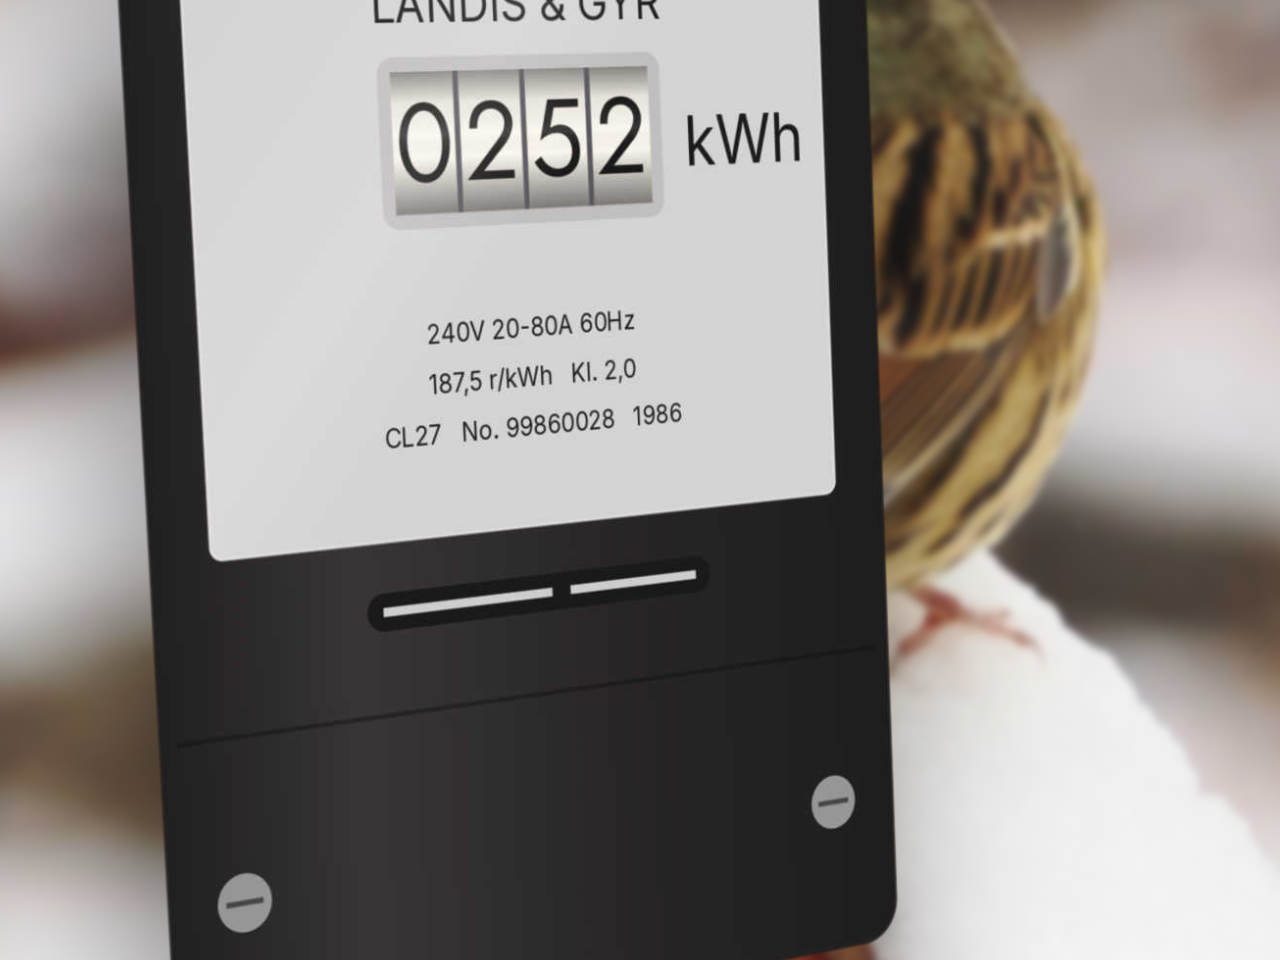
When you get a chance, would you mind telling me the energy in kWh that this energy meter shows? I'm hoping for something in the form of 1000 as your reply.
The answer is 252
